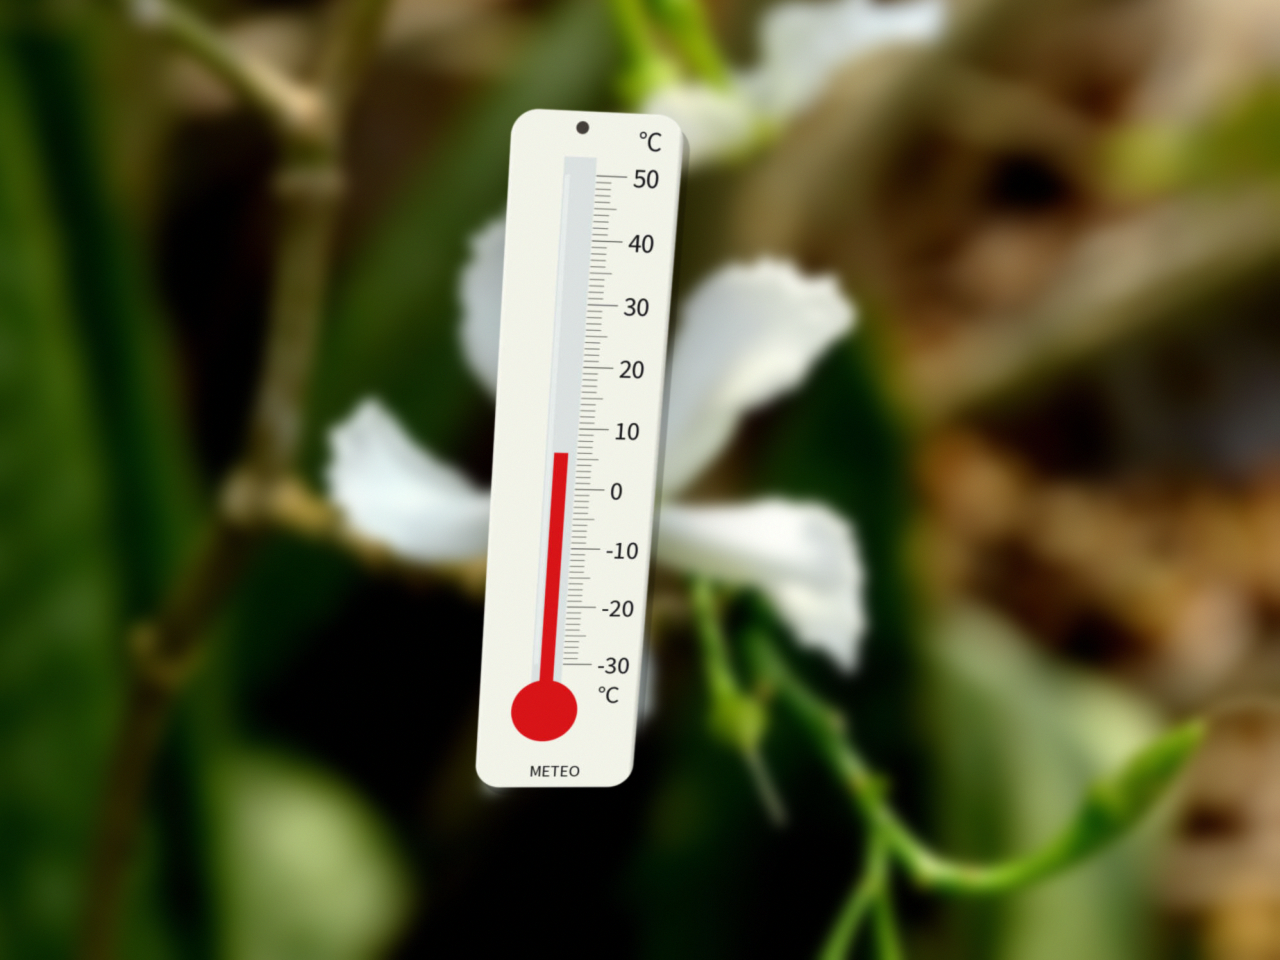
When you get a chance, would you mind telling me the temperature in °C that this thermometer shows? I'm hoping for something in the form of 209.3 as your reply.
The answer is 6
